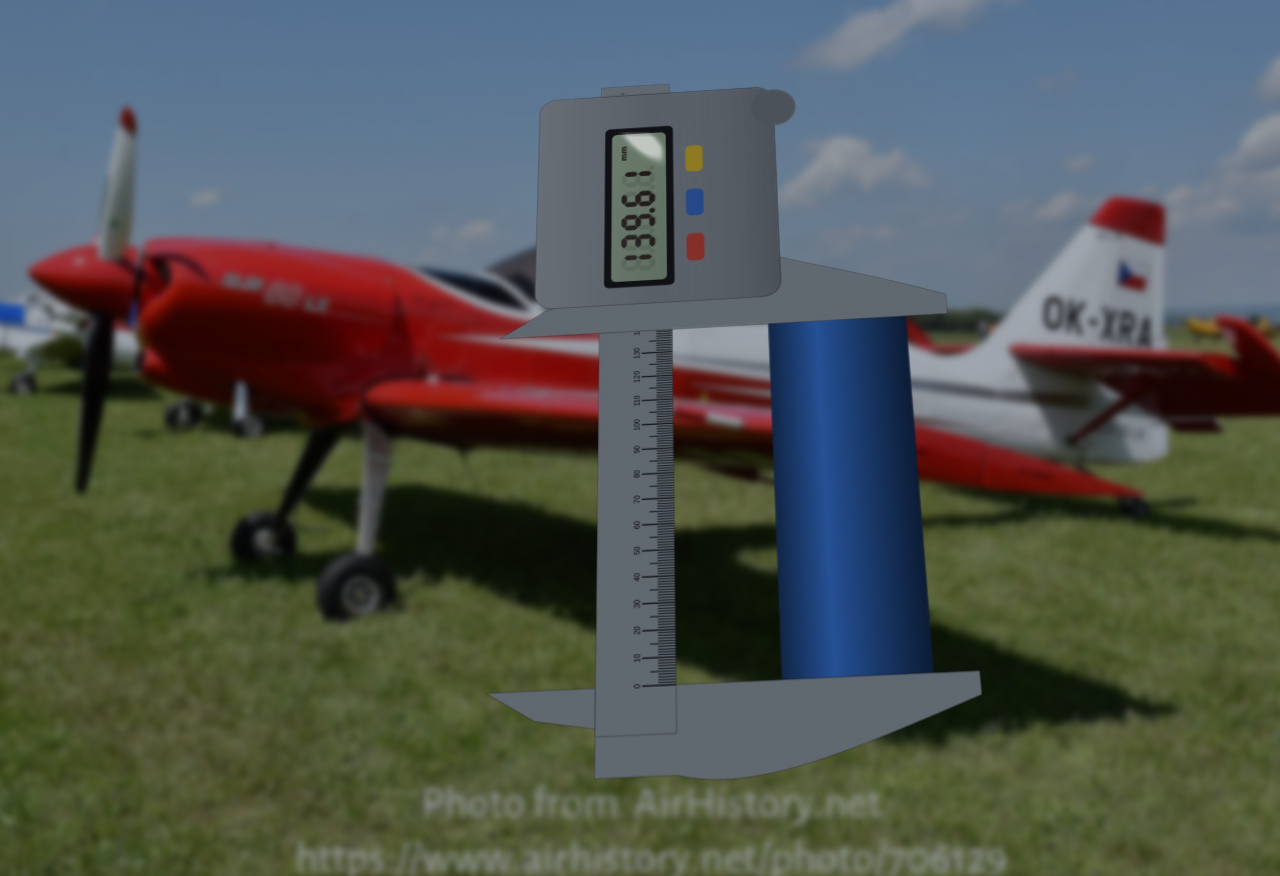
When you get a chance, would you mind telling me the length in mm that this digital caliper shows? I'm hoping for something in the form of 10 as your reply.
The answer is 139.61
